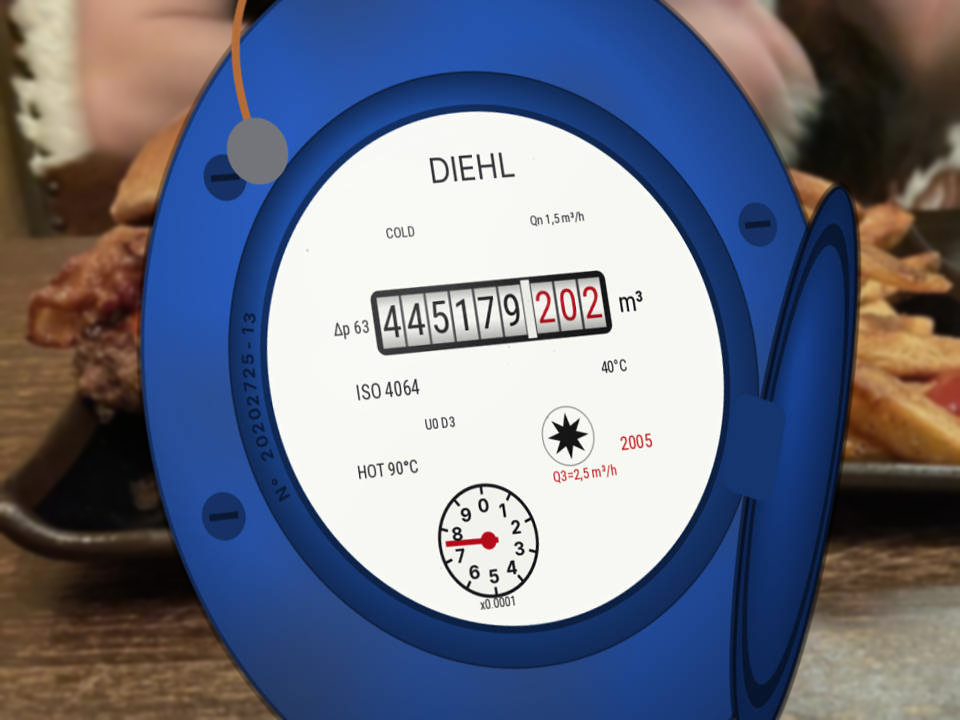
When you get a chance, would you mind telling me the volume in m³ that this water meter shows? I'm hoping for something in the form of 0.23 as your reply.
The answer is 445179.2027
